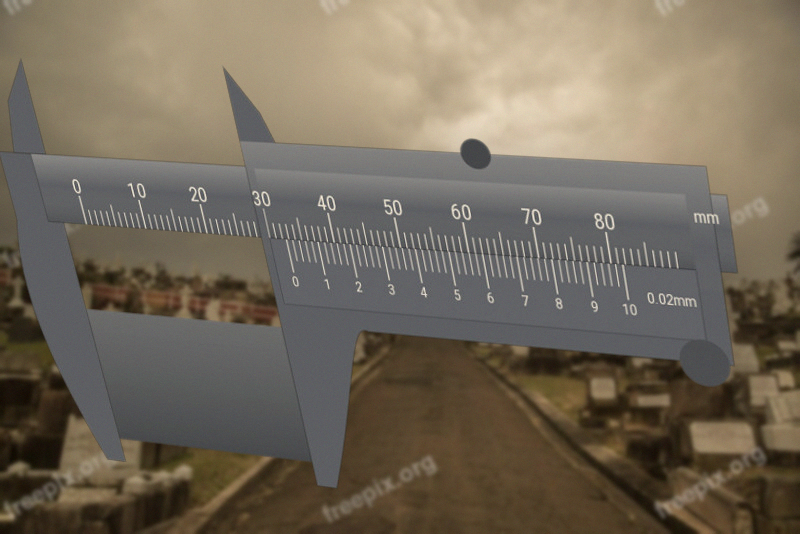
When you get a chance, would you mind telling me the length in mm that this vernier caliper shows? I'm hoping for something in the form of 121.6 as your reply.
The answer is 32.6
